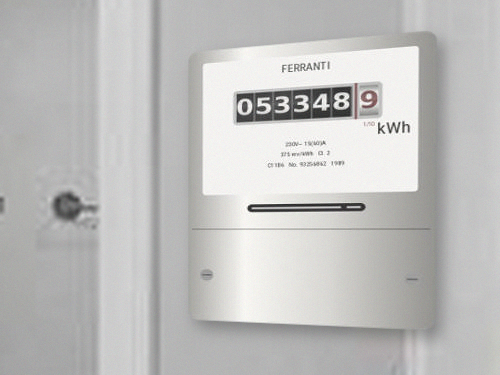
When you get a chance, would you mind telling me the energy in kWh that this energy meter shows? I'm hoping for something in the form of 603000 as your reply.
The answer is 53348.9
